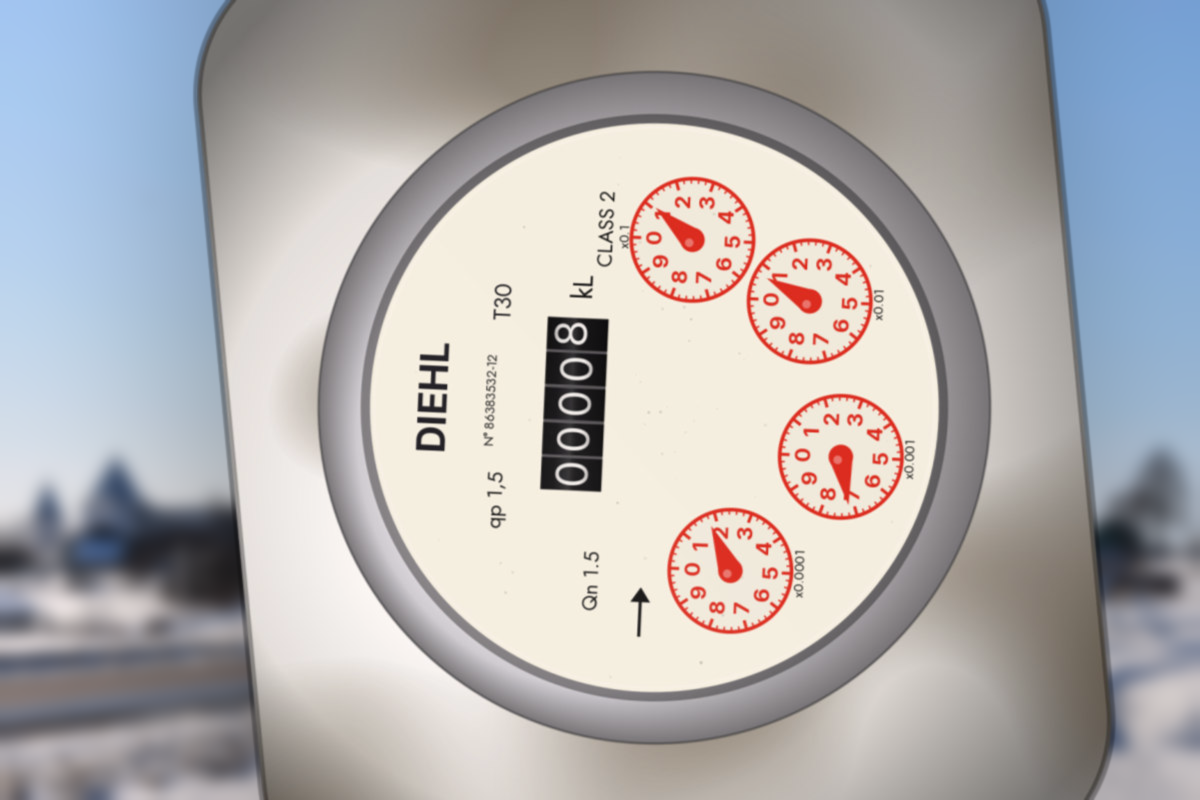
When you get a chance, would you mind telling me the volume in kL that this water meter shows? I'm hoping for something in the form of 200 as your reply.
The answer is 8.1071
